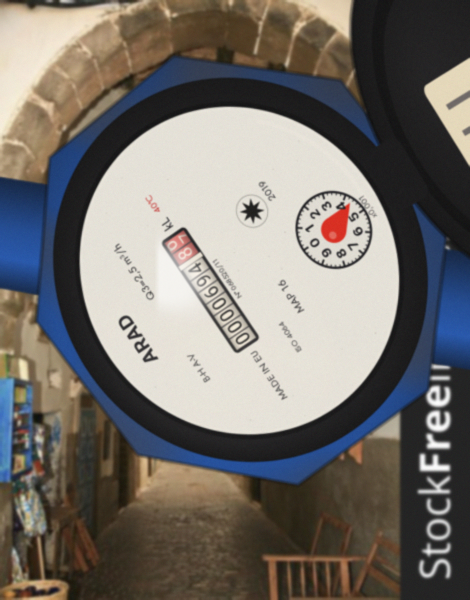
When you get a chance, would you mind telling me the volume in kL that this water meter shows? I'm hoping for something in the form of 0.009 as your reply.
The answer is 694.864
